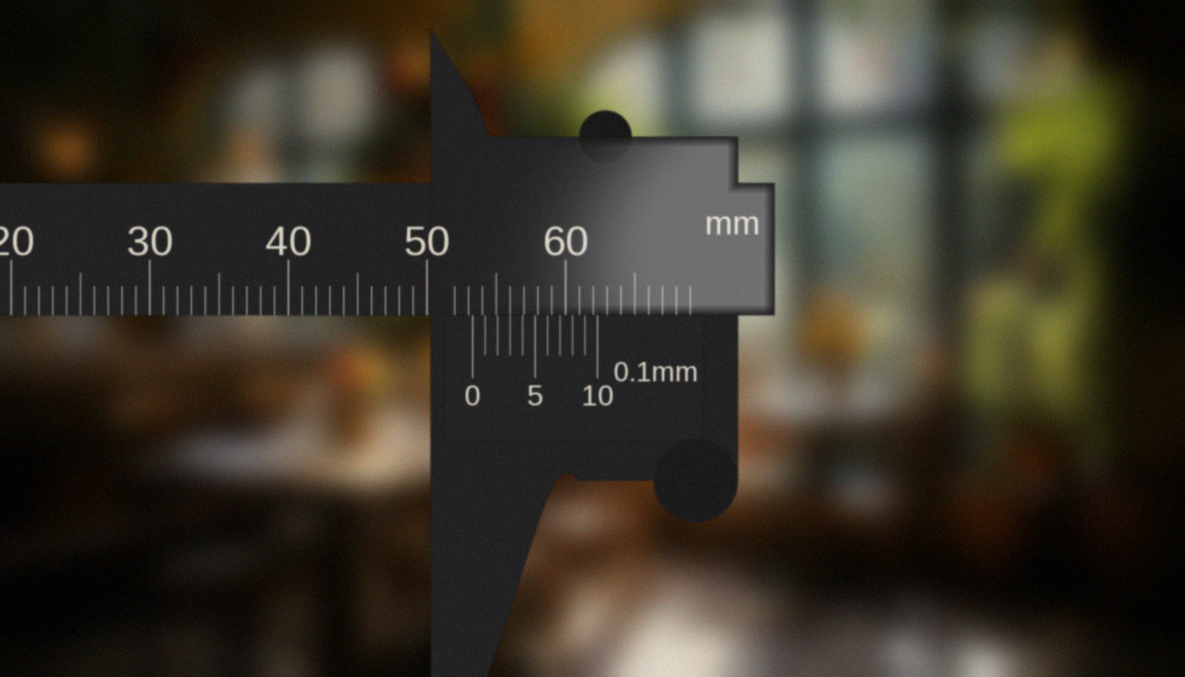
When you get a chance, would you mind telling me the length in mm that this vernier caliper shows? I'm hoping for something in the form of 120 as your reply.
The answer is 53.3
